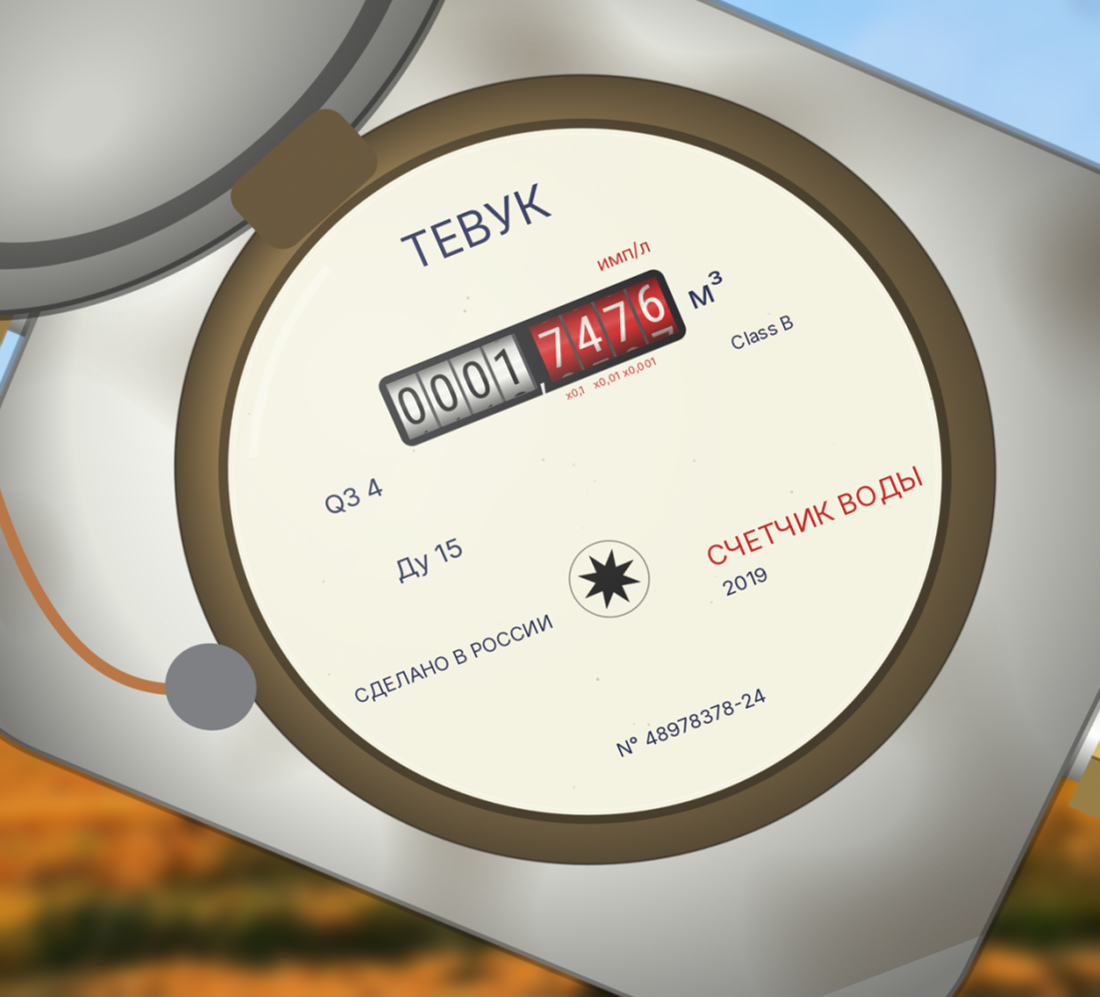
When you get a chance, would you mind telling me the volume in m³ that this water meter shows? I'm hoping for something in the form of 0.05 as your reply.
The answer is 1.7476
